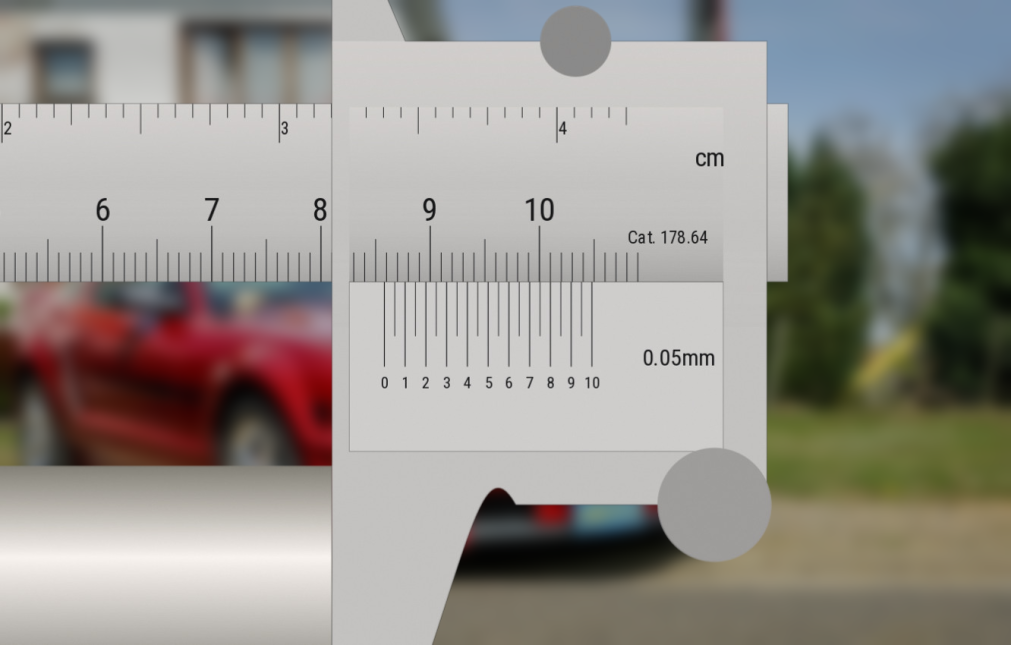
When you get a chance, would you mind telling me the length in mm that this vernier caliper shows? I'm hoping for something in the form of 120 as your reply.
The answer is 85.8
